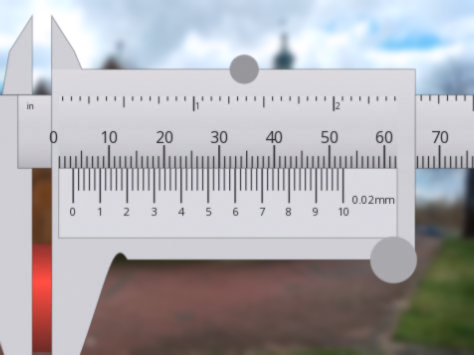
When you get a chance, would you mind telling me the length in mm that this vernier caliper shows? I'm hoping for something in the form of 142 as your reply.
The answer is 3.5
